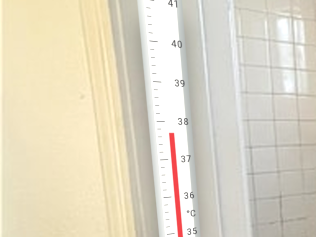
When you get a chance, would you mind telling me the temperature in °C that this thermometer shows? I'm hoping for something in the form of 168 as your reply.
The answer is 37.7
